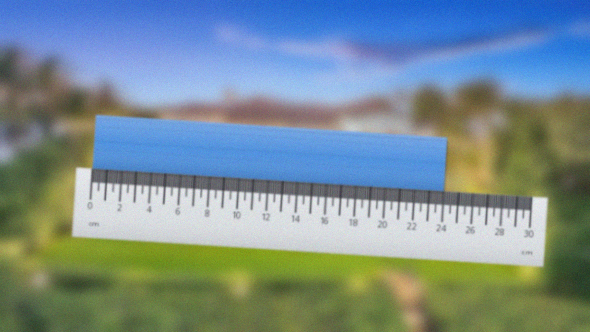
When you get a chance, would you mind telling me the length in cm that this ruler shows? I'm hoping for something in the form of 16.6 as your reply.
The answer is 24
